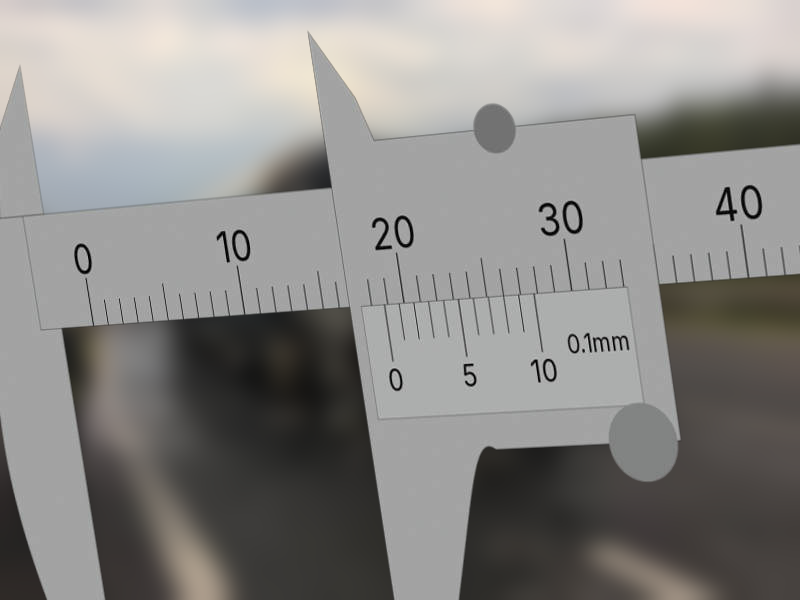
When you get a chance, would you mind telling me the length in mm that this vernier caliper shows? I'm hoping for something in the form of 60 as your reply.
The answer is 18.8
